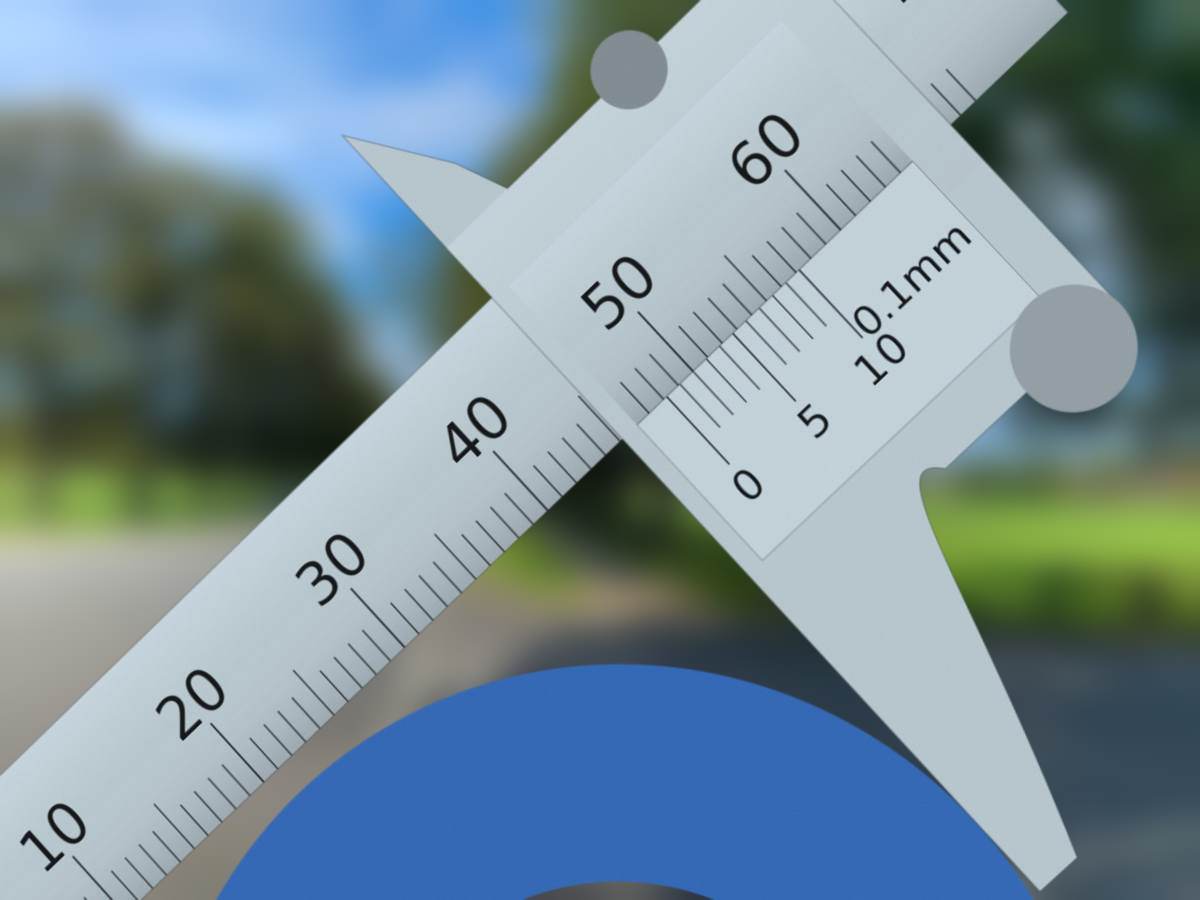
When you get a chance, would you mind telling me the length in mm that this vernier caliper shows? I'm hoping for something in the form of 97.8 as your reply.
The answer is 48.2
